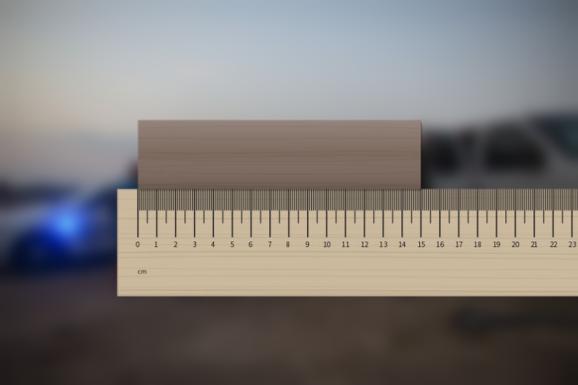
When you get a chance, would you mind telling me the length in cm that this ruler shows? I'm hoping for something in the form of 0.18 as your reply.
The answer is 15
